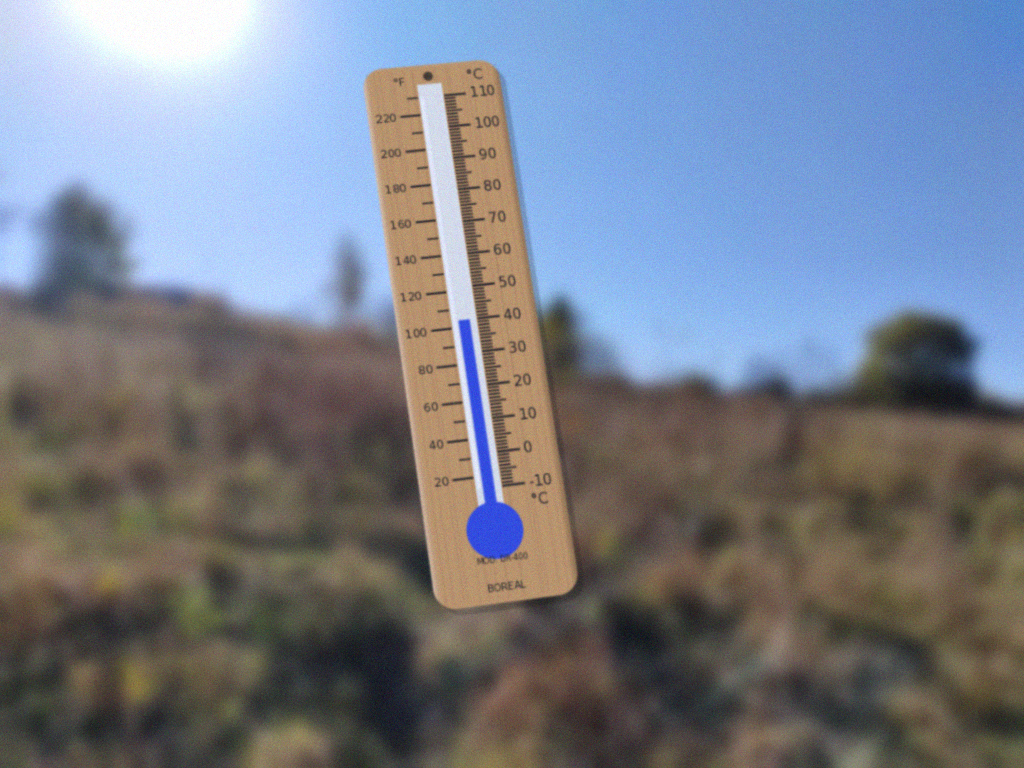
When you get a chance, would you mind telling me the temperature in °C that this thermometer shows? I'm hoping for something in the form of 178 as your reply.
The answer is 40
